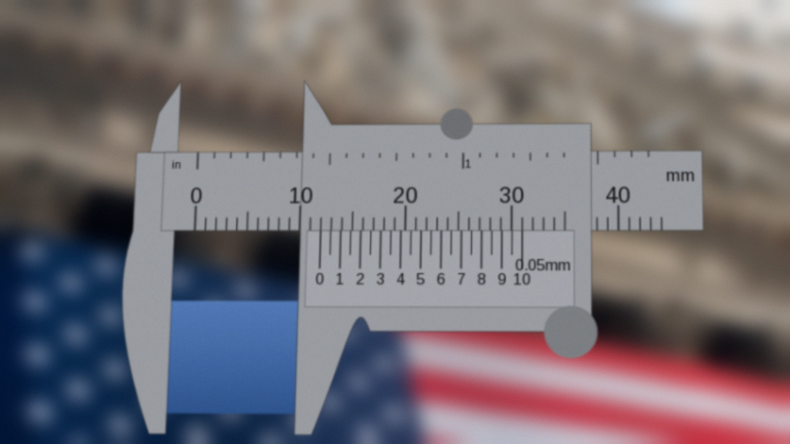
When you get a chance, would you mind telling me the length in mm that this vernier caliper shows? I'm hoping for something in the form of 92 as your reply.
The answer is 12.0
